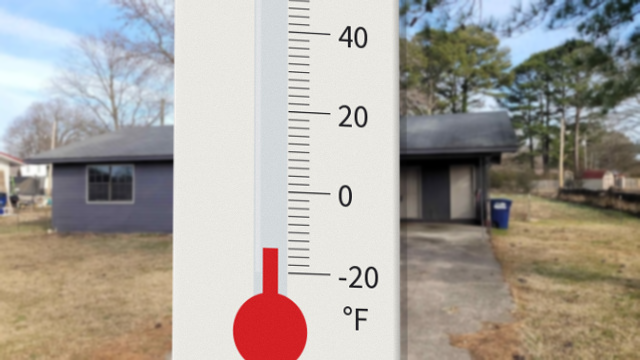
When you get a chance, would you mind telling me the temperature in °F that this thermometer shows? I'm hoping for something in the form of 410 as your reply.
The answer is -14
